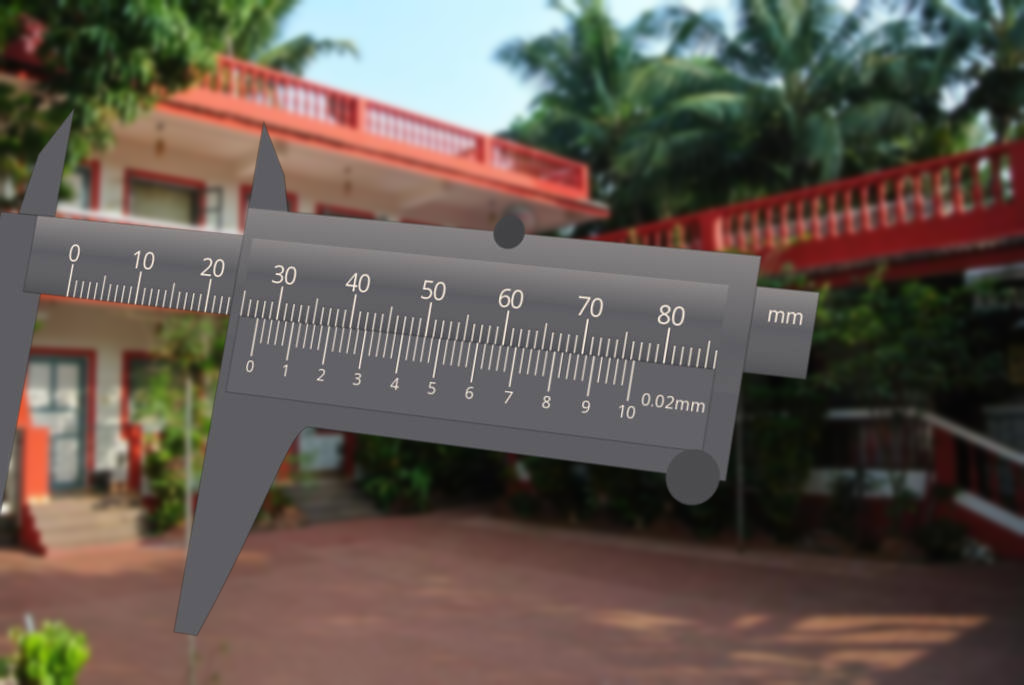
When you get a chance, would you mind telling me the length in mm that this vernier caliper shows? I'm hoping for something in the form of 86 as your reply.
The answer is 27.4
